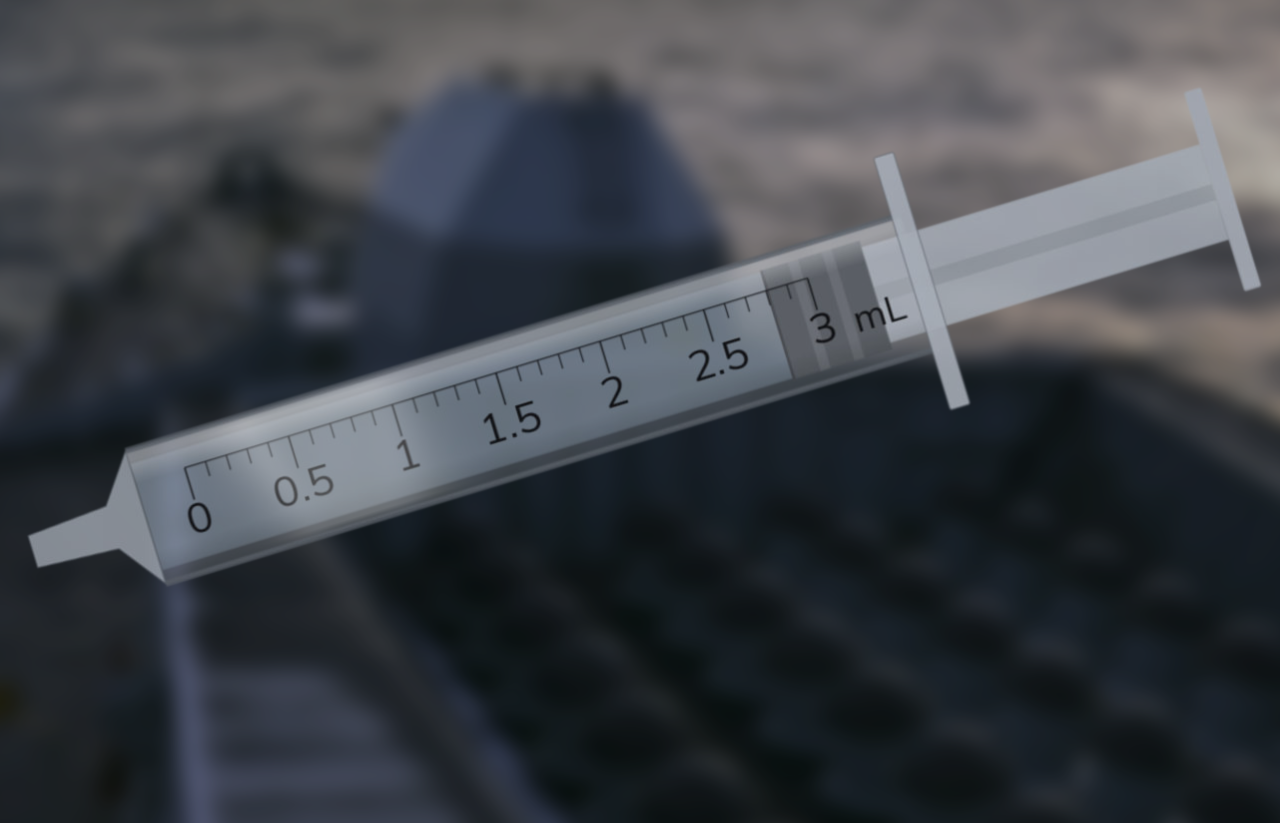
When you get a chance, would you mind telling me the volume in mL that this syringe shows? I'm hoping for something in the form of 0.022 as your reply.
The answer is 2.8
